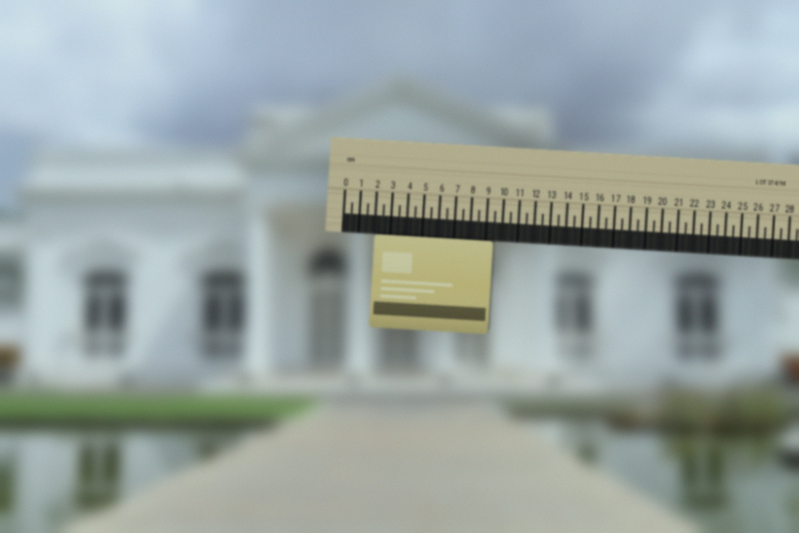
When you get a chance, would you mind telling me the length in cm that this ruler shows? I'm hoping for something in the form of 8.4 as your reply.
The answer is 7.5
